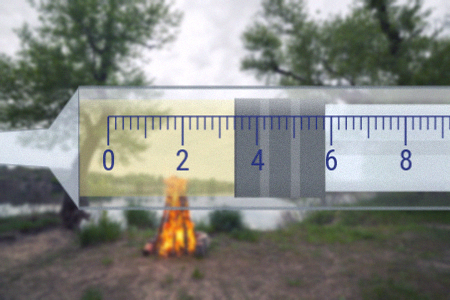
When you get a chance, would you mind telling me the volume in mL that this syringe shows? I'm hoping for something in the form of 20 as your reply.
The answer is 3.4
